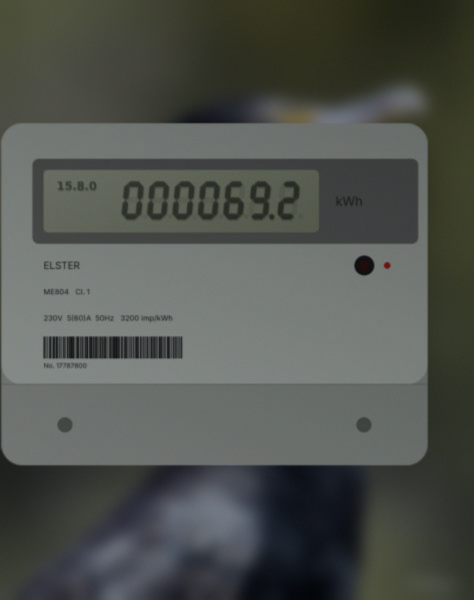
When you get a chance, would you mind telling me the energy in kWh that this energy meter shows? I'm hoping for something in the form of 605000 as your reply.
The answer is 69.2
